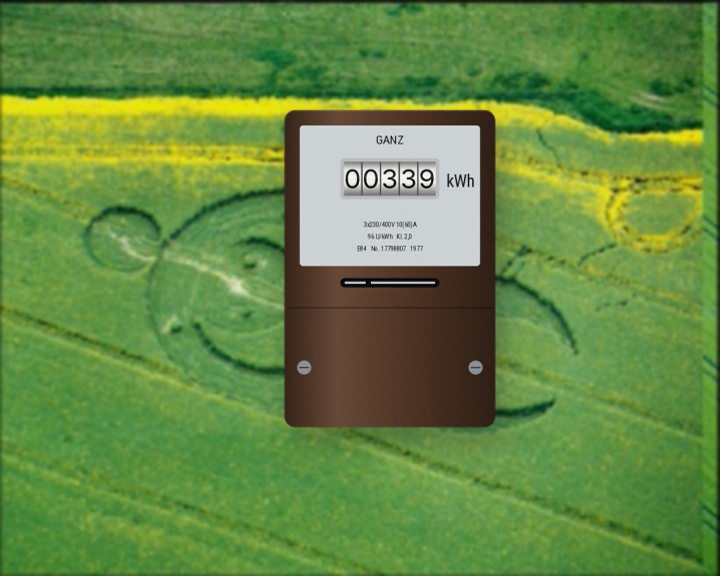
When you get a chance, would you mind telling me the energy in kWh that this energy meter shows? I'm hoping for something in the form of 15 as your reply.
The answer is 339
